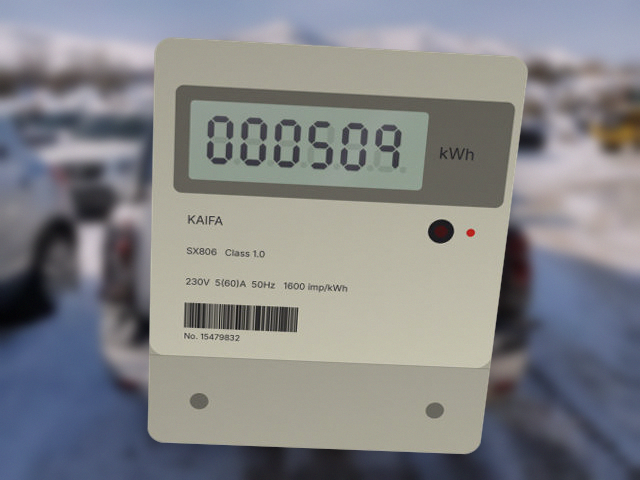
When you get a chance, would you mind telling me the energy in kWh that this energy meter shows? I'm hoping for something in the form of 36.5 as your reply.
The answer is 509
